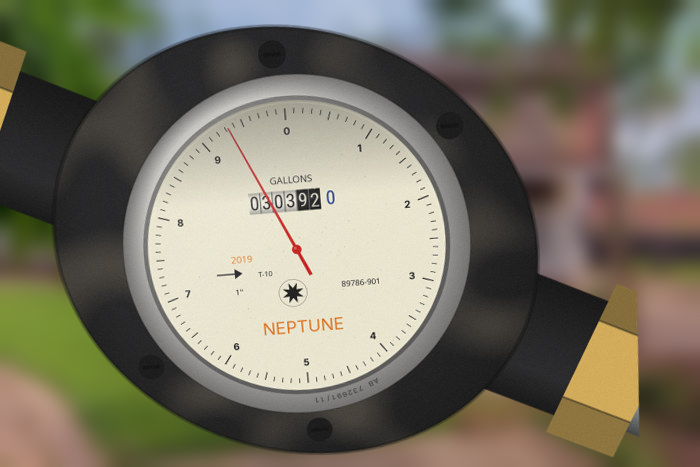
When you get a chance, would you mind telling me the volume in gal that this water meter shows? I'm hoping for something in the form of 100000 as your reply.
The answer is 303919.3
